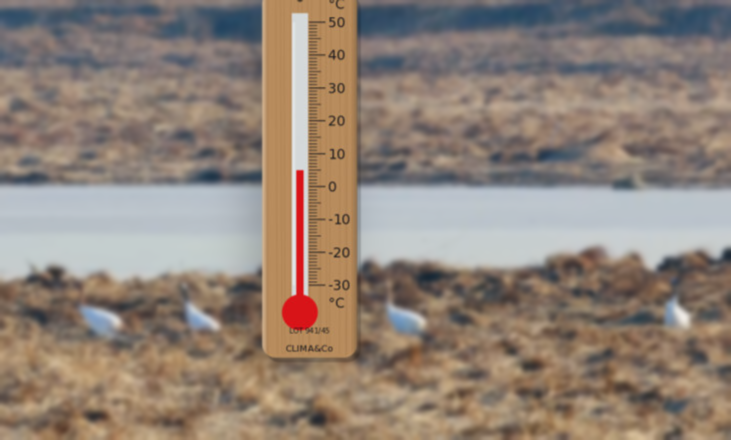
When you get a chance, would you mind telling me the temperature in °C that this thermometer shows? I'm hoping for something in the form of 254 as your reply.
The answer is 5
